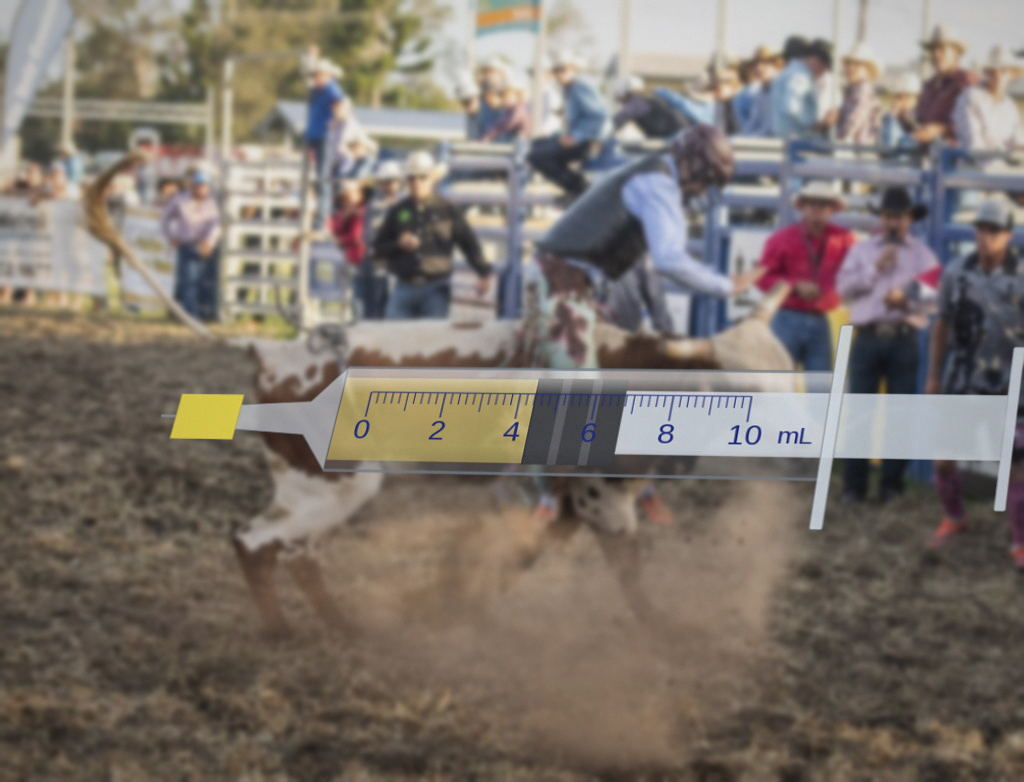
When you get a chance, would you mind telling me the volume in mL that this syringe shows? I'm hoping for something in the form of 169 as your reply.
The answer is 4.4
